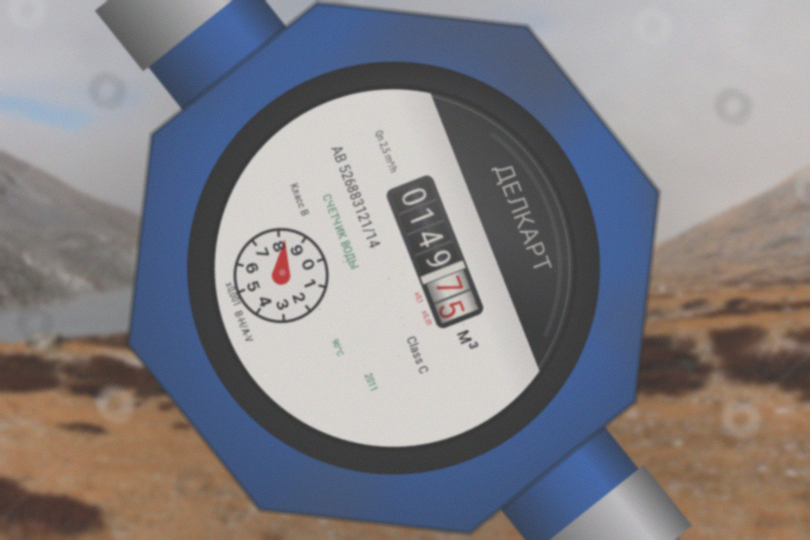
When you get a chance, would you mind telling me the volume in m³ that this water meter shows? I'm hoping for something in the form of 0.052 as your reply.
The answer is 149.748
